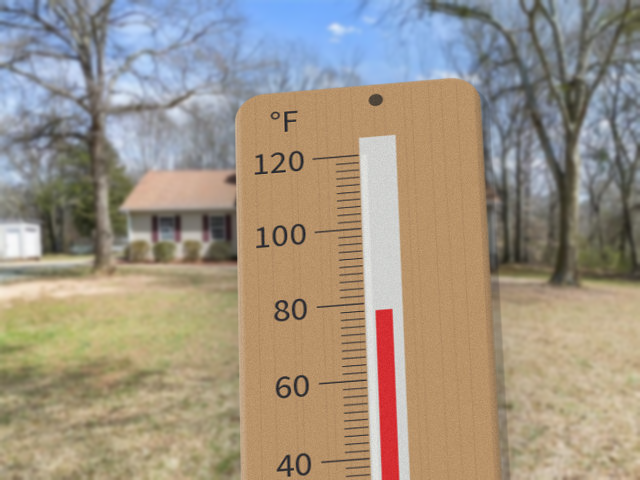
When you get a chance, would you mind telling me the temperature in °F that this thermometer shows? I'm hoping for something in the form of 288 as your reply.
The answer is 78
